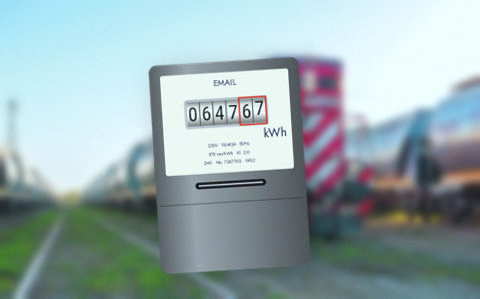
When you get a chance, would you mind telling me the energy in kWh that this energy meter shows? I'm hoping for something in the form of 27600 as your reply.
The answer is 647.67
